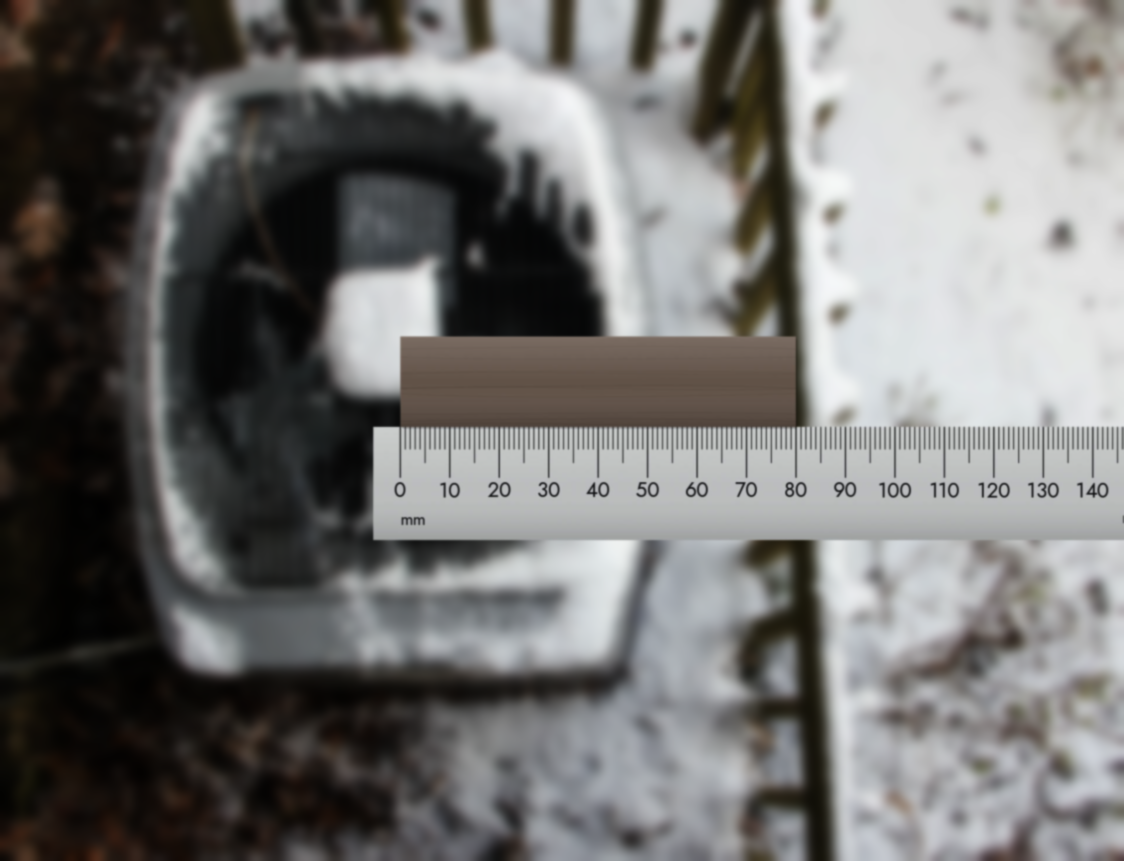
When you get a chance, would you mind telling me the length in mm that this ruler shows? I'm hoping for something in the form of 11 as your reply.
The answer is 80
